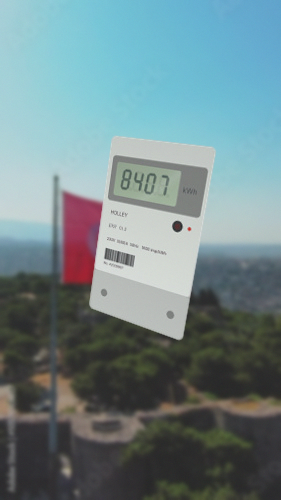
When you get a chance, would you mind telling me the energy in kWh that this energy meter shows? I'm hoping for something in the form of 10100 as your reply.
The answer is 8407
